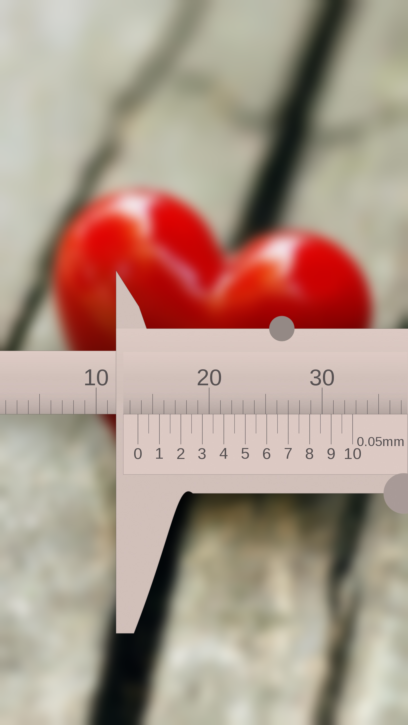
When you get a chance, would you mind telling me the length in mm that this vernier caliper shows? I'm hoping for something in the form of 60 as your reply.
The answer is 13.7
